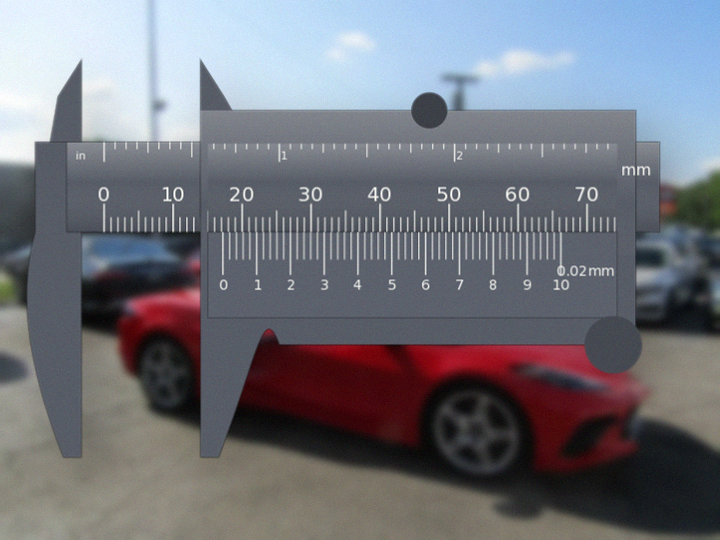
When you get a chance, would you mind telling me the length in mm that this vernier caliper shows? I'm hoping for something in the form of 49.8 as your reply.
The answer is 17.2
